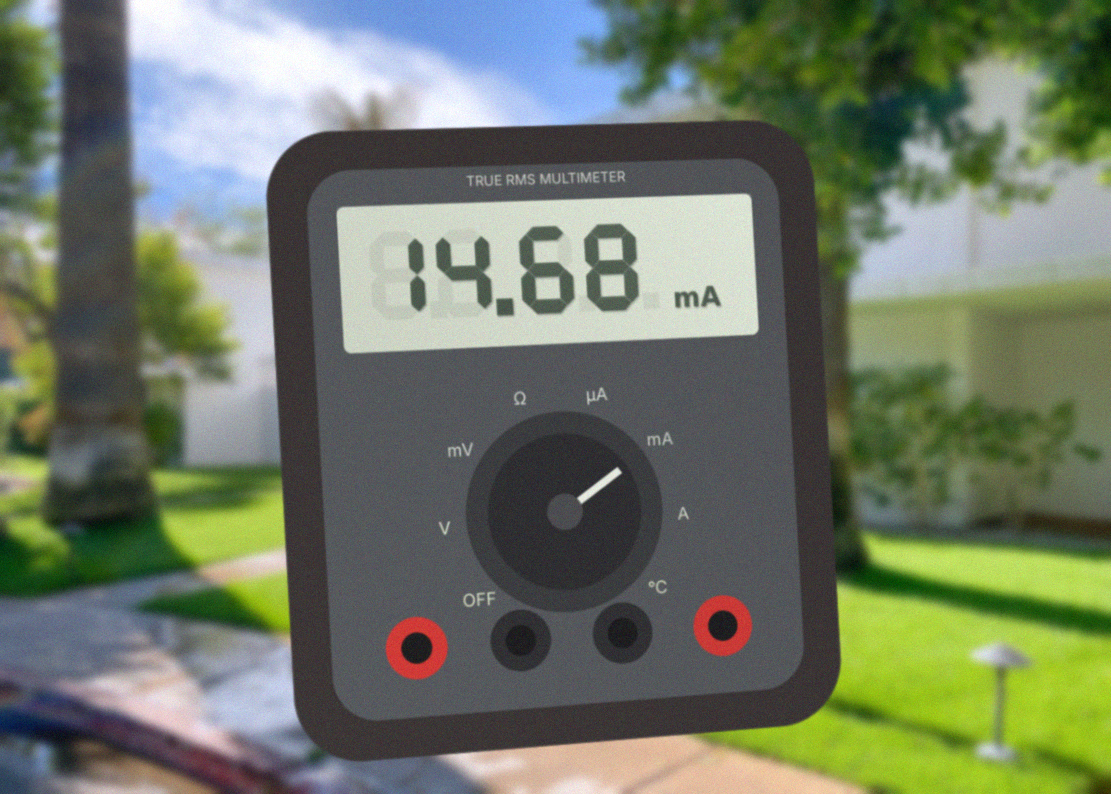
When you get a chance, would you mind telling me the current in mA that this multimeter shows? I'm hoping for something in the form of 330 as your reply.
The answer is 14.68
